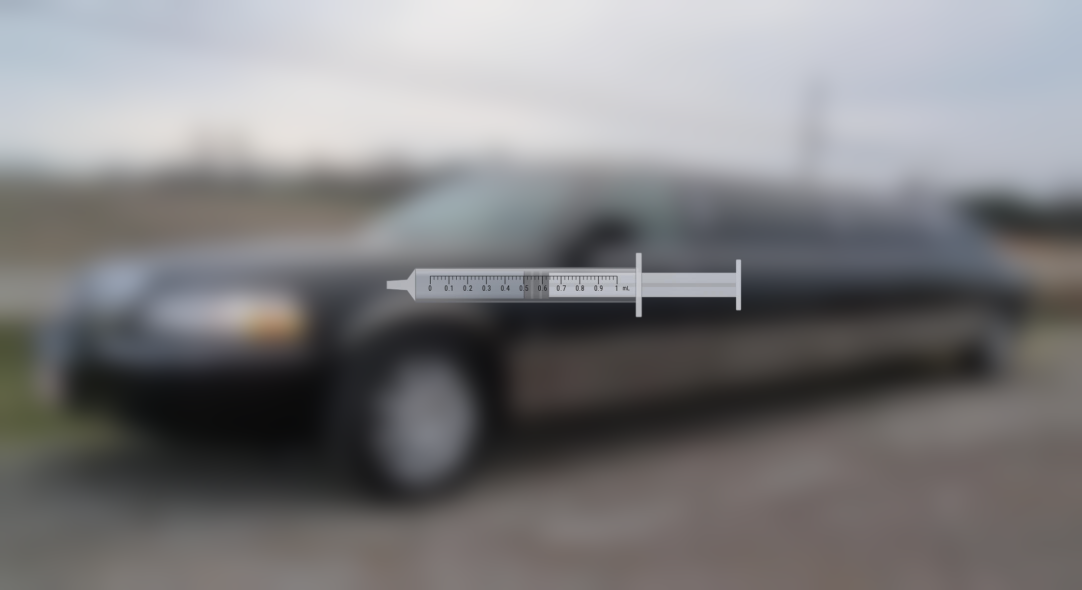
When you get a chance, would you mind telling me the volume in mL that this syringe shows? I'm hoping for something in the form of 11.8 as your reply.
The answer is 0.5
